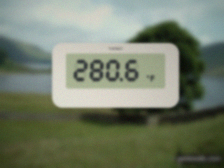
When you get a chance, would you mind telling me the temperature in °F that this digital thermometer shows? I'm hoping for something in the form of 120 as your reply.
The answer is 280.6
